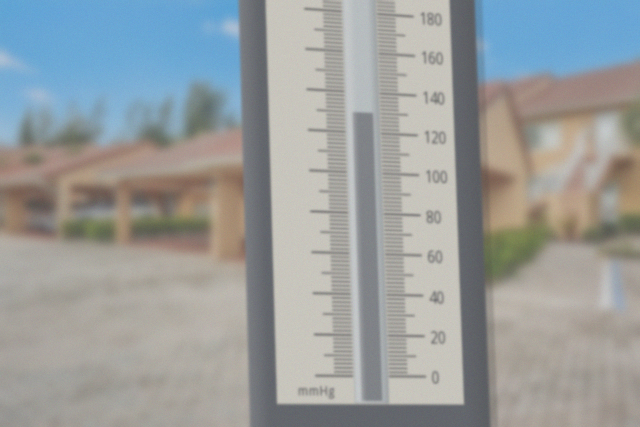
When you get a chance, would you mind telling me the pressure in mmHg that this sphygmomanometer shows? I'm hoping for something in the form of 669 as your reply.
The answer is 130
